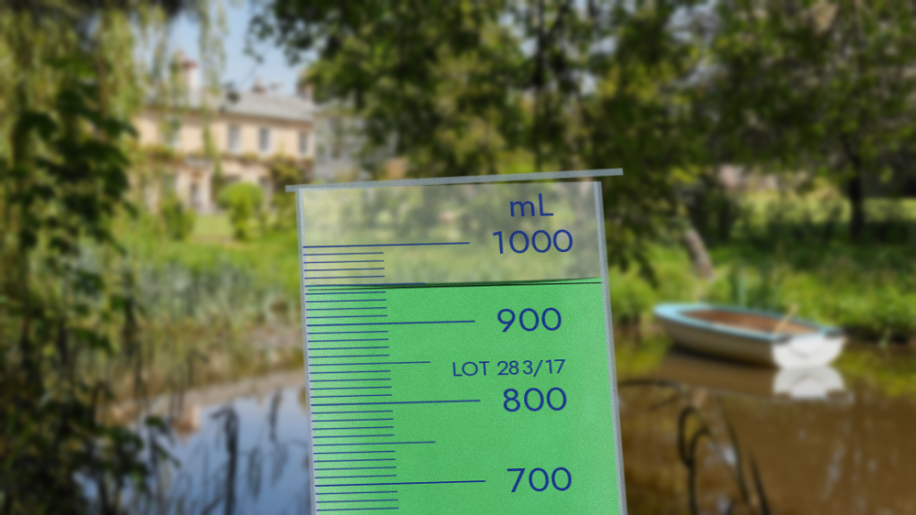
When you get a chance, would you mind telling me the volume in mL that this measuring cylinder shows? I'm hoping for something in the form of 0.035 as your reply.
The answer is 945
